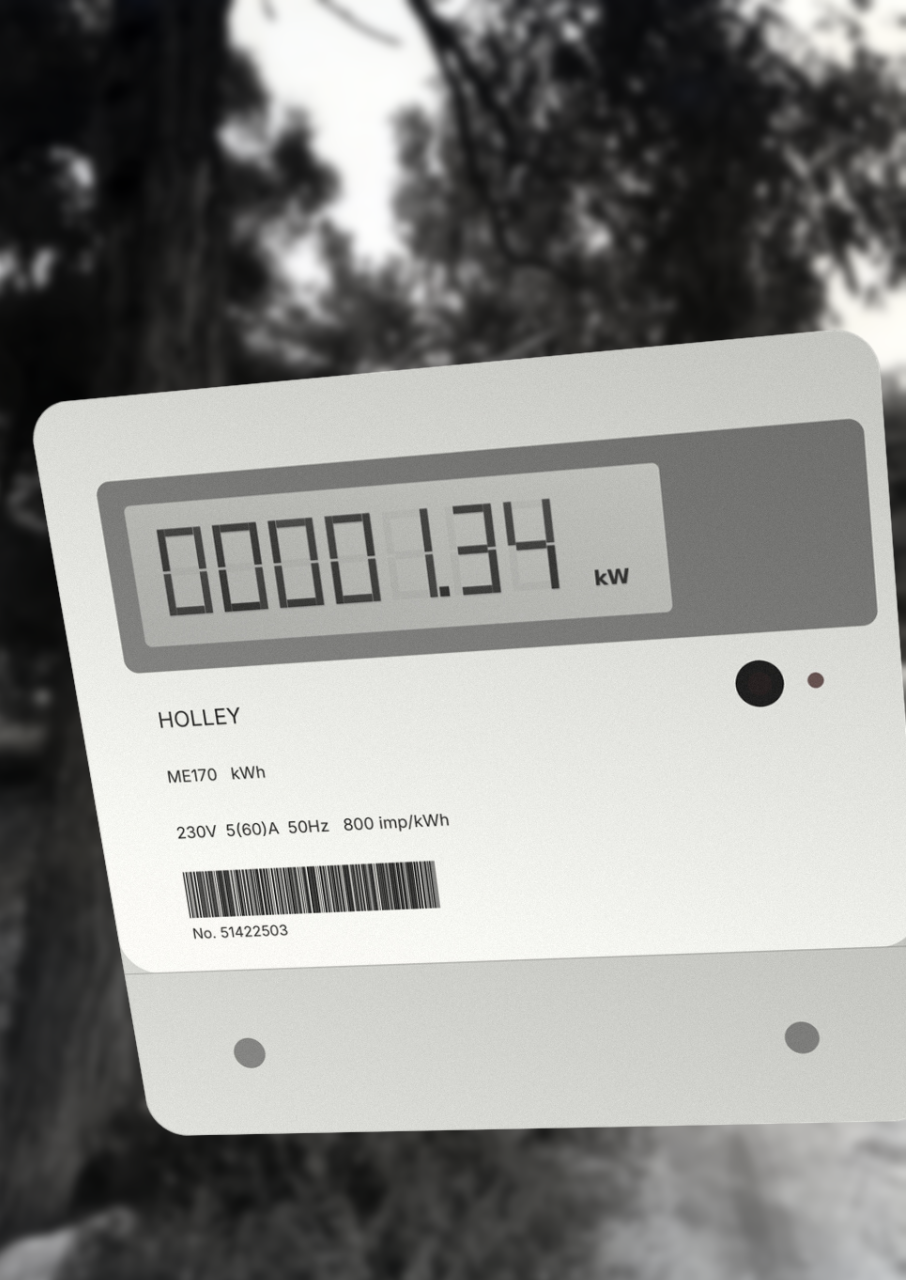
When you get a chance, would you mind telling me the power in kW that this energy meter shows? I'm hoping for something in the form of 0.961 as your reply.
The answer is 1.34
